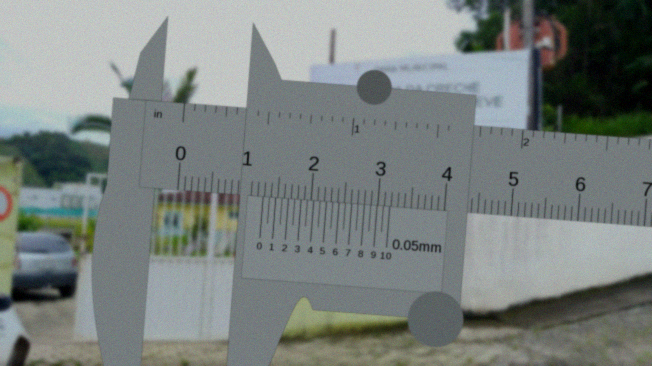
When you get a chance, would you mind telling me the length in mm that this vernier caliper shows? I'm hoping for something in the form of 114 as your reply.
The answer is 12.8
